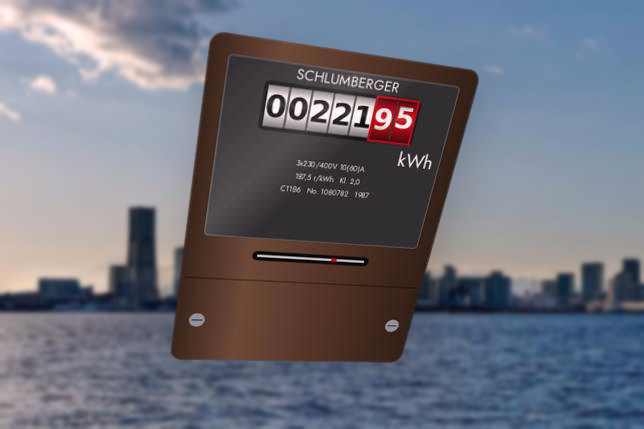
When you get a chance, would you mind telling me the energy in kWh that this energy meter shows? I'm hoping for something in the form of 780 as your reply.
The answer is 221.95
